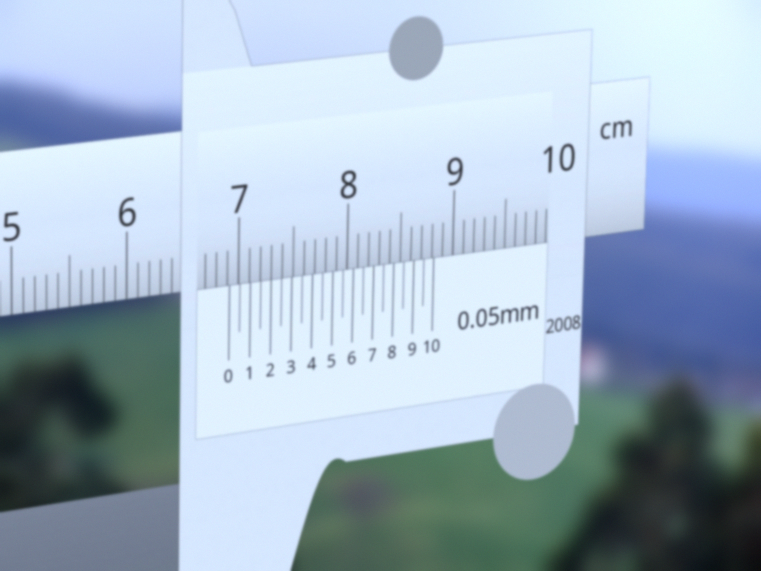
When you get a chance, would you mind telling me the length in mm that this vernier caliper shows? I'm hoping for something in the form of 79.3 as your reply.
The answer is 69.2
